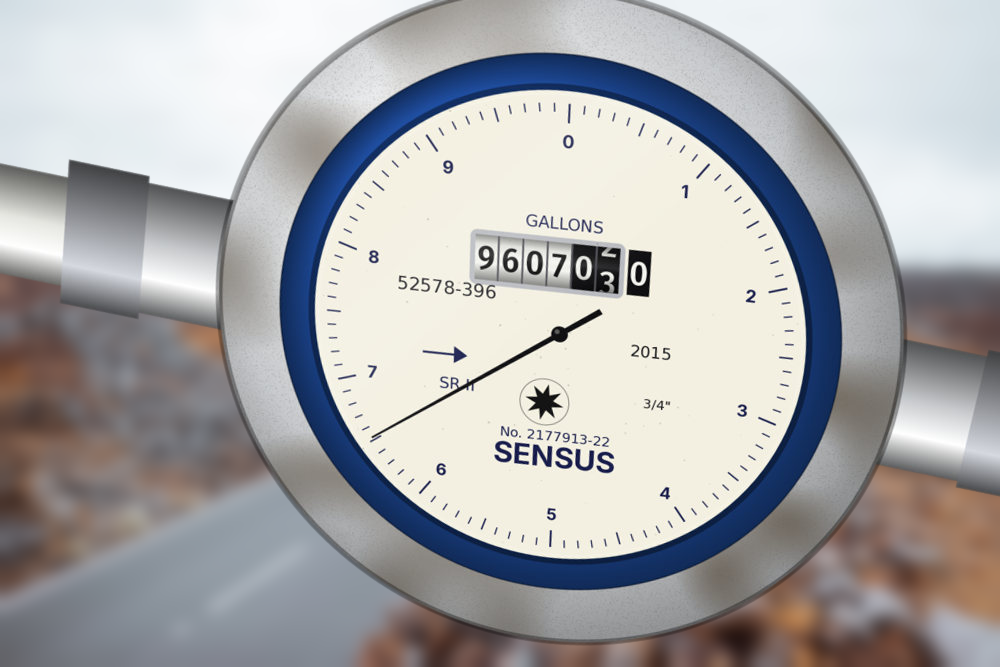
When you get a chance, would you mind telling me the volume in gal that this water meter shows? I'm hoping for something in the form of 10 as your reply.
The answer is 9607026.5
